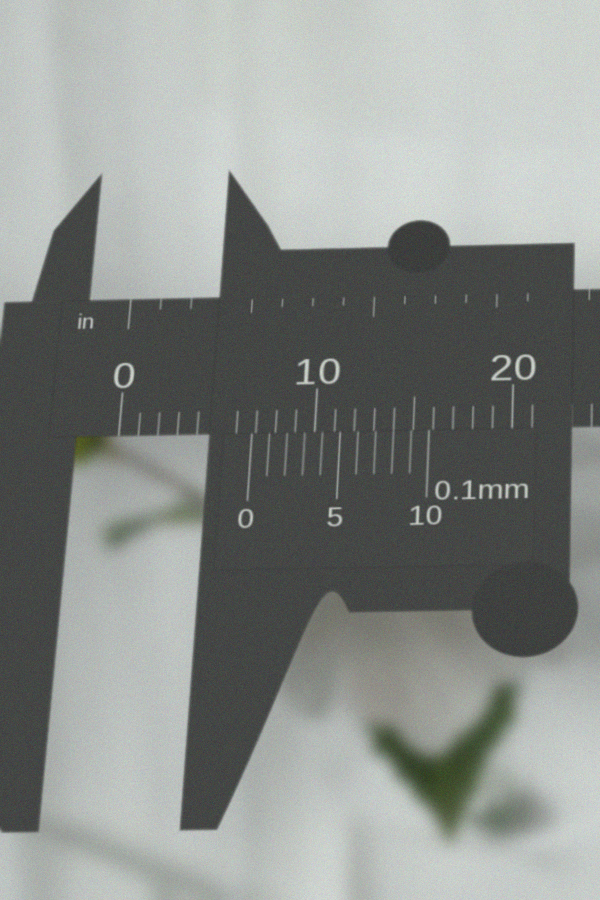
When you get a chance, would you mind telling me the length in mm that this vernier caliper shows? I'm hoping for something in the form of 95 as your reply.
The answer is 6.8
